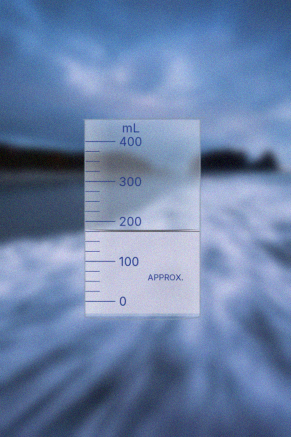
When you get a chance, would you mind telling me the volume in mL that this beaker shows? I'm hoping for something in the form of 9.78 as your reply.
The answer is 175
